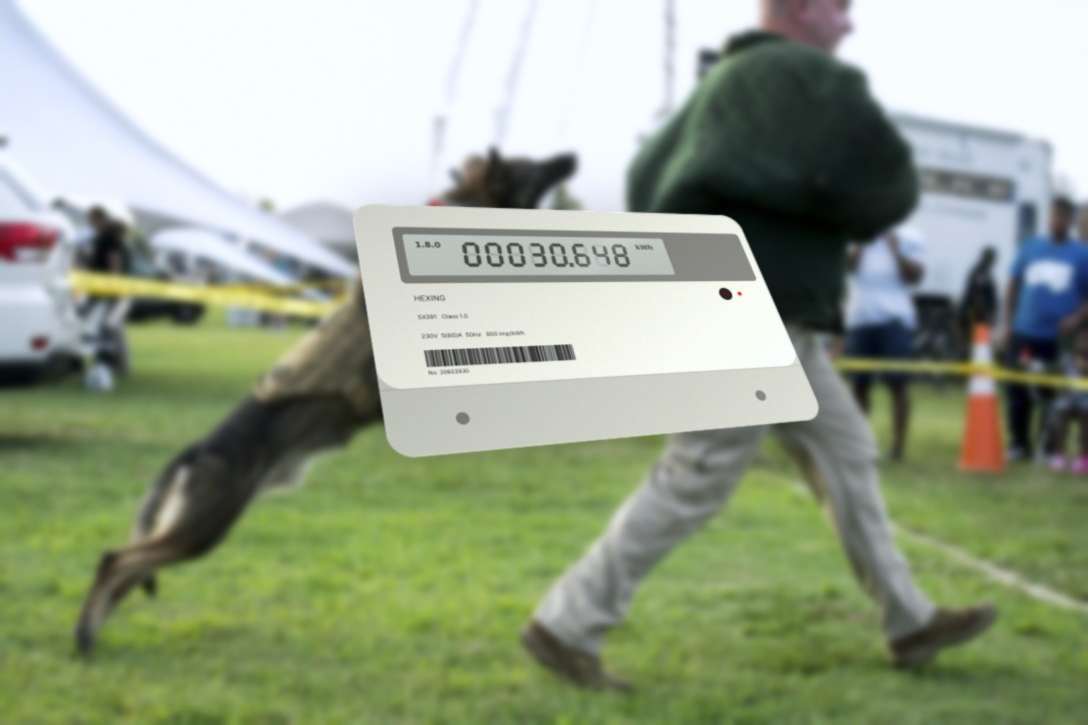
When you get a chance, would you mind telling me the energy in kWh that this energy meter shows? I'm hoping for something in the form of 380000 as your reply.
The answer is 30.648
